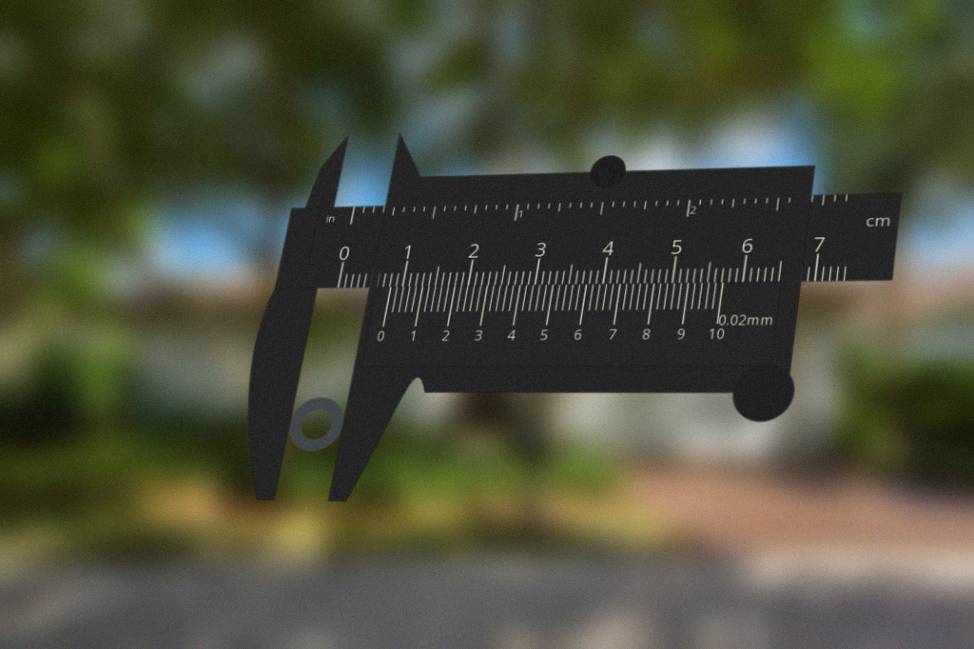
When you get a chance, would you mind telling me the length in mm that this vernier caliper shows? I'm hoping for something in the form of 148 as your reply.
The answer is 8.2
